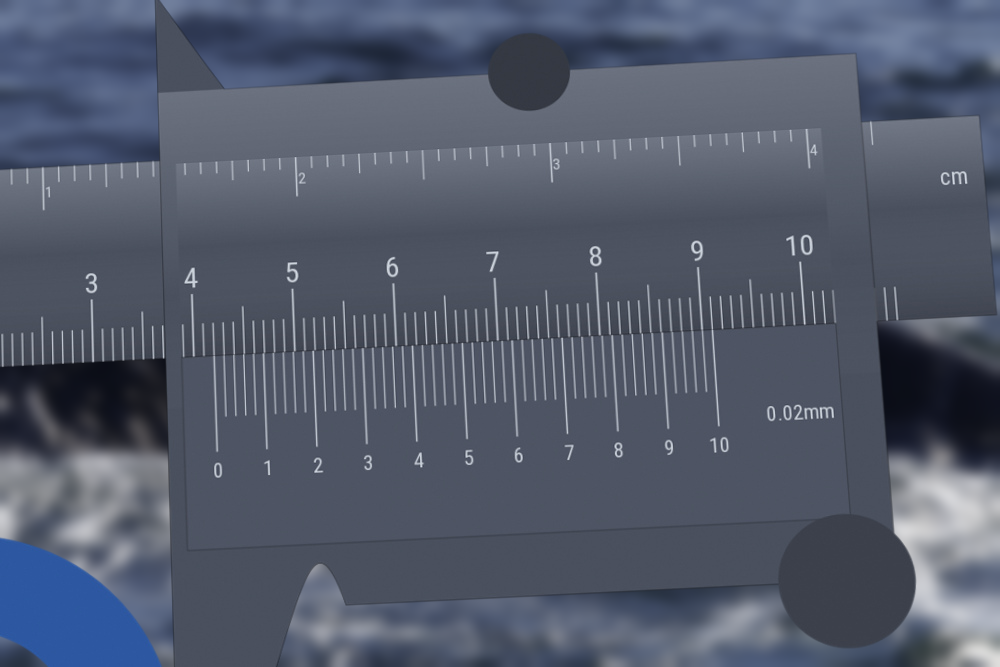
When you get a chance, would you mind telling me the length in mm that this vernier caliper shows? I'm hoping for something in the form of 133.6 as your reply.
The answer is 42.0
